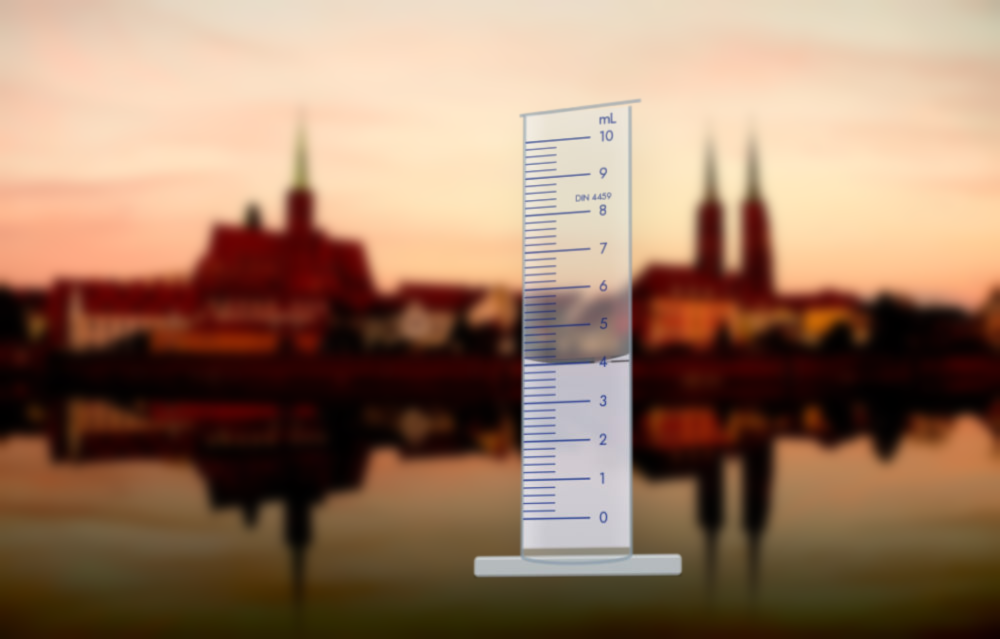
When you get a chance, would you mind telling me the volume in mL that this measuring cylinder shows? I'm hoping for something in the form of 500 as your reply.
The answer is 4
